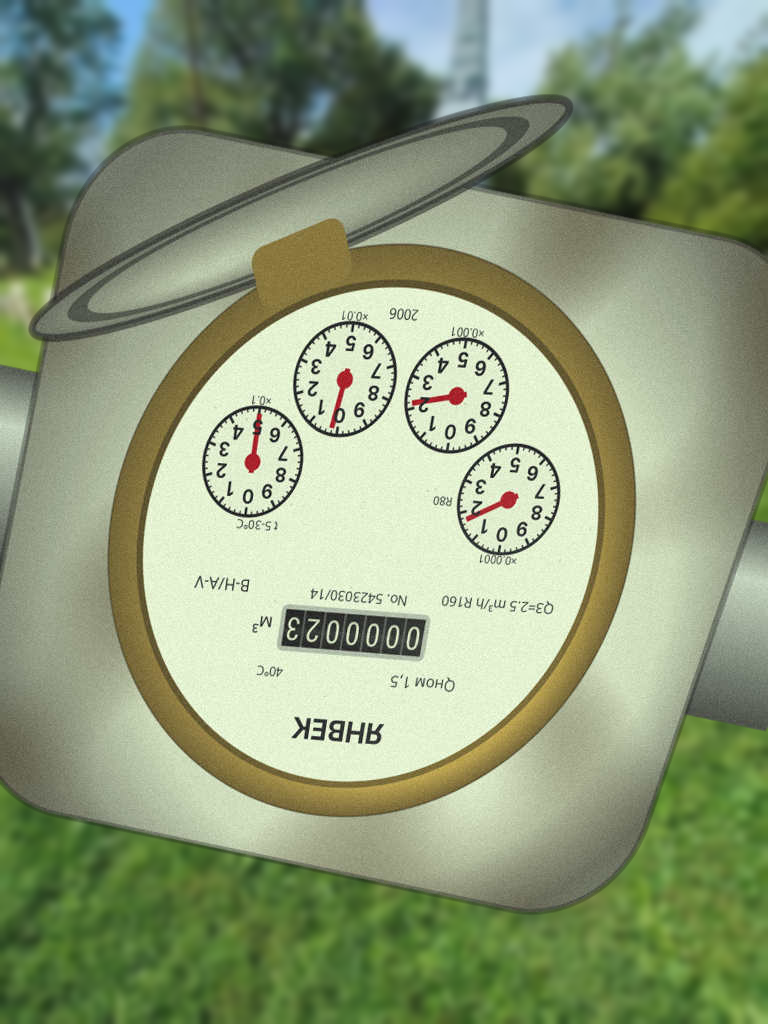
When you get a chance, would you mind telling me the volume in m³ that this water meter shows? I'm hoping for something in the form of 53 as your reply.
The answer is 23.5021
